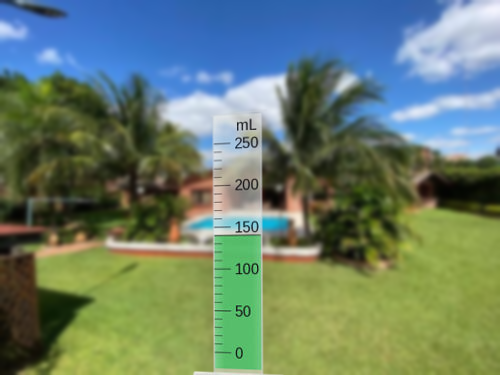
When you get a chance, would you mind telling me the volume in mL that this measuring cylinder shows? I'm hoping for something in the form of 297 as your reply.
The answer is 140
